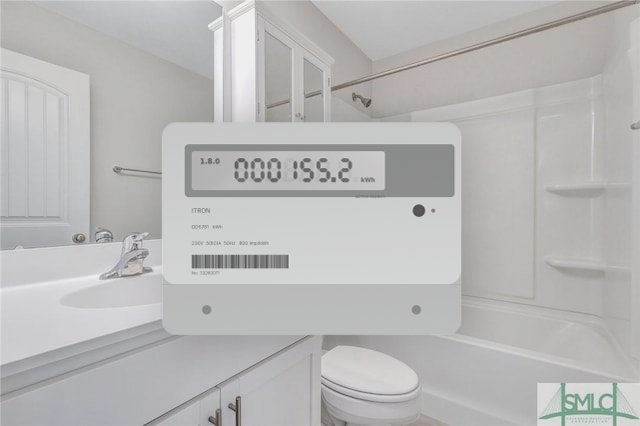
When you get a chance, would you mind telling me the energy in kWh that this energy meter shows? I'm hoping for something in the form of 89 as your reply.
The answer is 155.2
